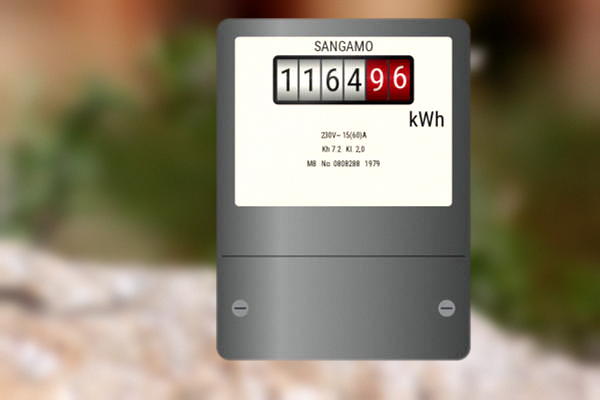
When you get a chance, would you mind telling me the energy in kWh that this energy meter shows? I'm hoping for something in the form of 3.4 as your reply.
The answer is 1164.96
